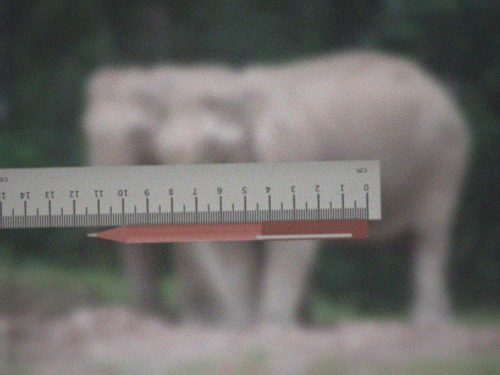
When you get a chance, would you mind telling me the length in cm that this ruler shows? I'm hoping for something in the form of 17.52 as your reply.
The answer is 11.5
